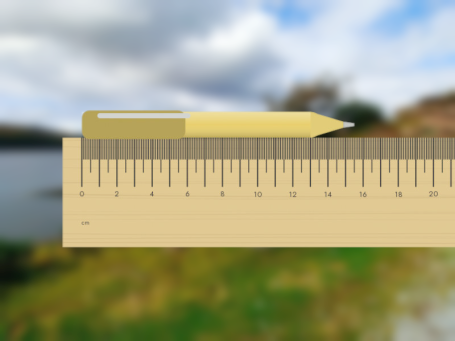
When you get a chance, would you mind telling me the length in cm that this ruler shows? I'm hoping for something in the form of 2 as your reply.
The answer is 15.5
